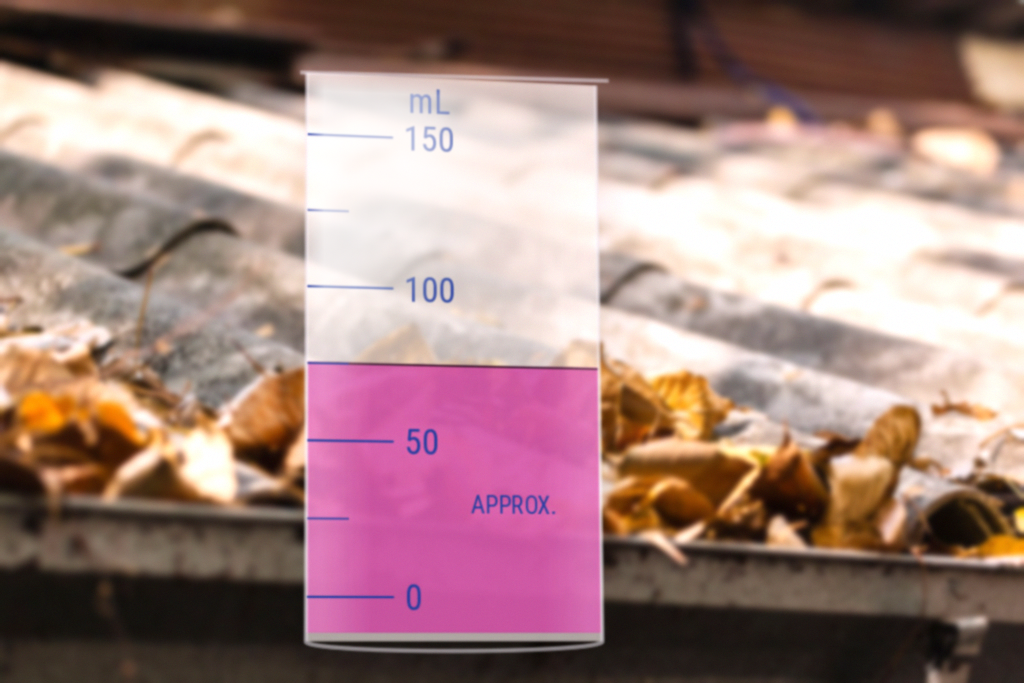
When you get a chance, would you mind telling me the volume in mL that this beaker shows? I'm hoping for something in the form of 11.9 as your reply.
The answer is 75
